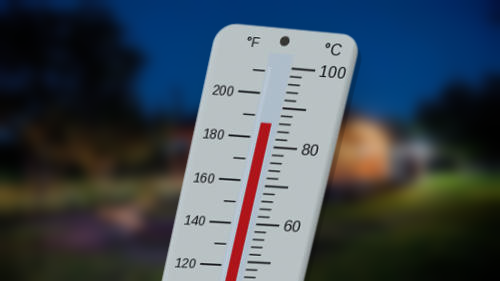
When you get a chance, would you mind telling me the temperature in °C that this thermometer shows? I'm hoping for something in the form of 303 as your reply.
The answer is 86
